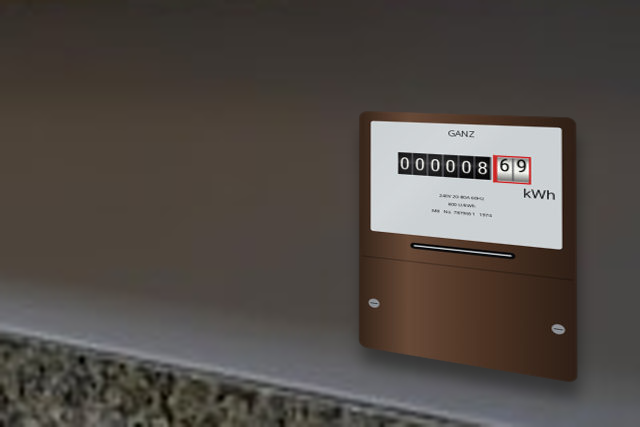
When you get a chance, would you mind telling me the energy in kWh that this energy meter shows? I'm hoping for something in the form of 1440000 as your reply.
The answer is 8.69
